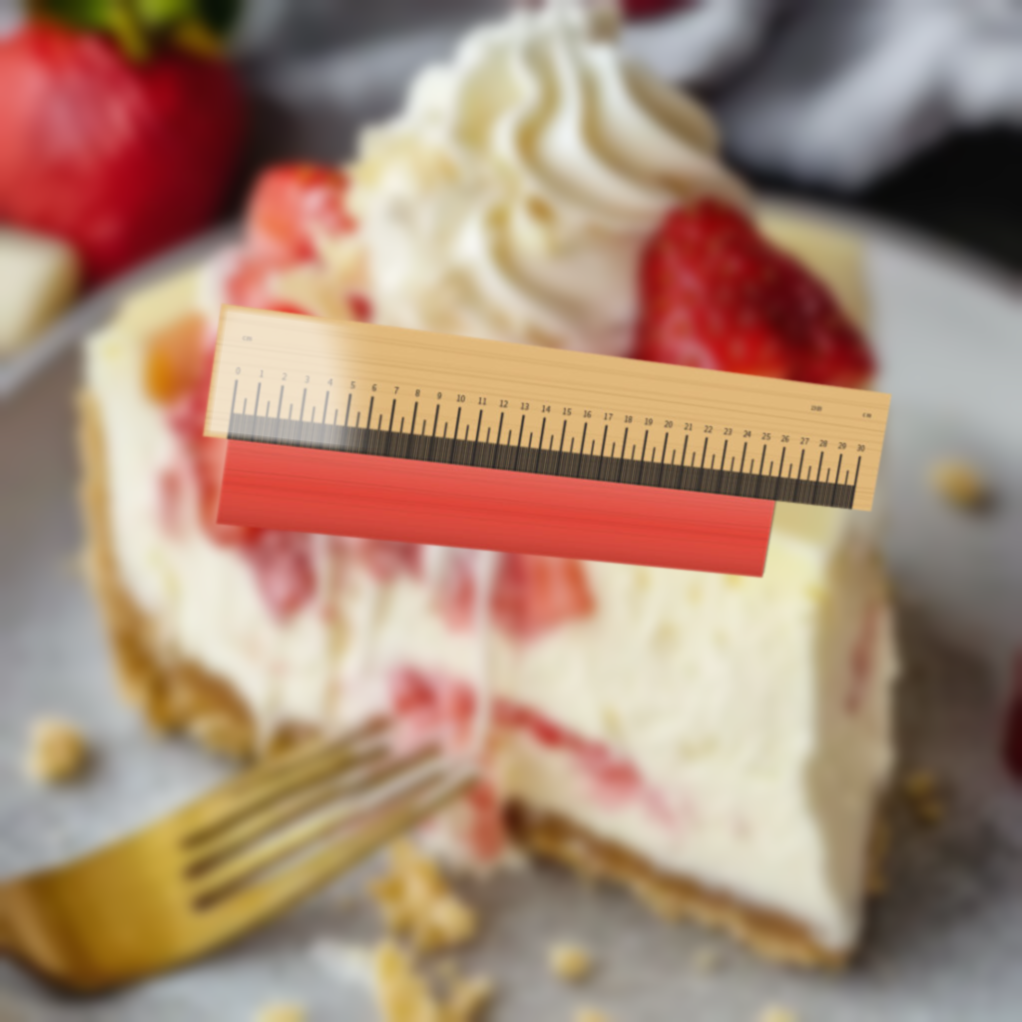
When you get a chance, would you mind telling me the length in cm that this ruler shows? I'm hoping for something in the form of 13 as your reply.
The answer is 26
